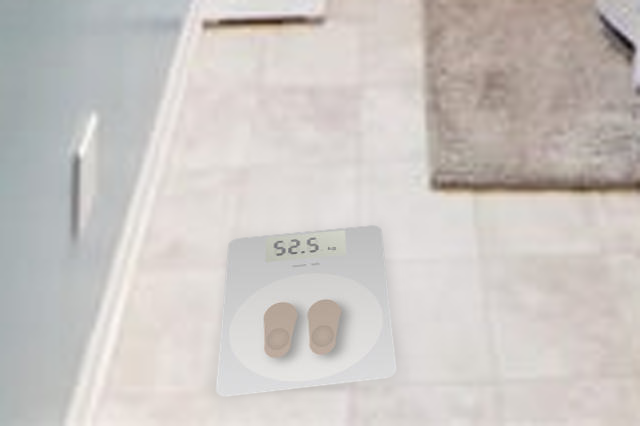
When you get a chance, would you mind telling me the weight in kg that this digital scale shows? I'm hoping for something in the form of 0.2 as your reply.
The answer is 52.5
